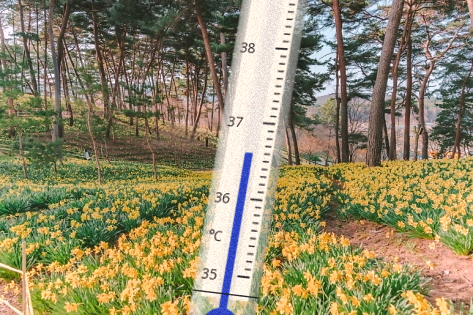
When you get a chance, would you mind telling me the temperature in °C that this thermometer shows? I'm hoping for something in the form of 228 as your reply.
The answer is 36.6
